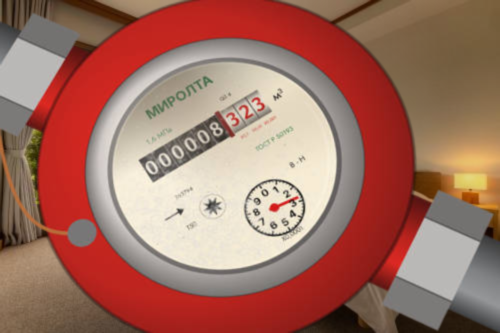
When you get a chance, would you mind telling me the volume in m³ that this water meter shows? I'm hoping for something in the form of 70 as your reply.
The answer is 8.3232
